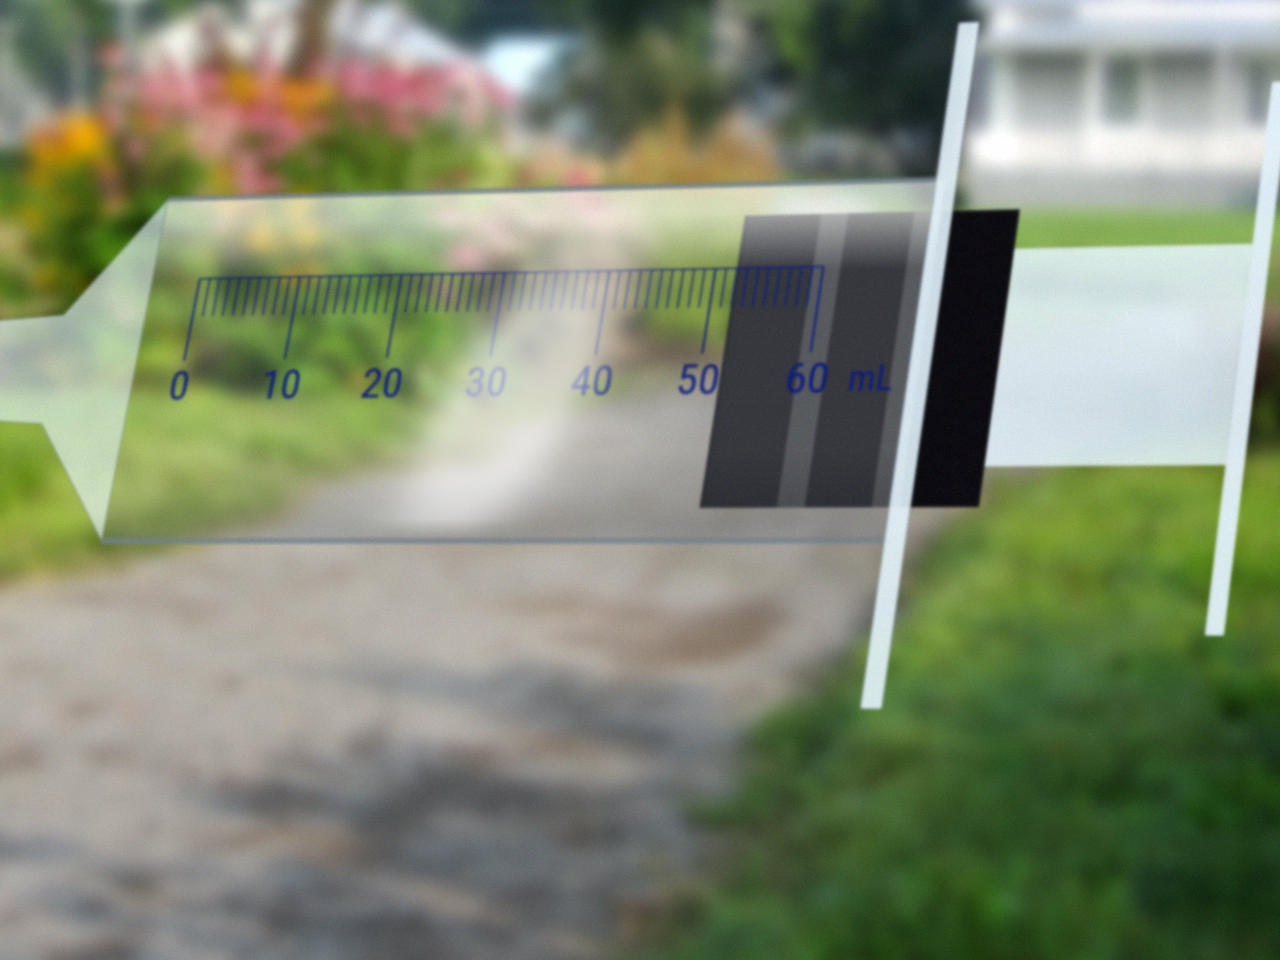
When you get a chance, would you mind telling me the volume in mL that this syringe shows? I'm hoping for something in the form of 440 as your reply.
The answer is 52
